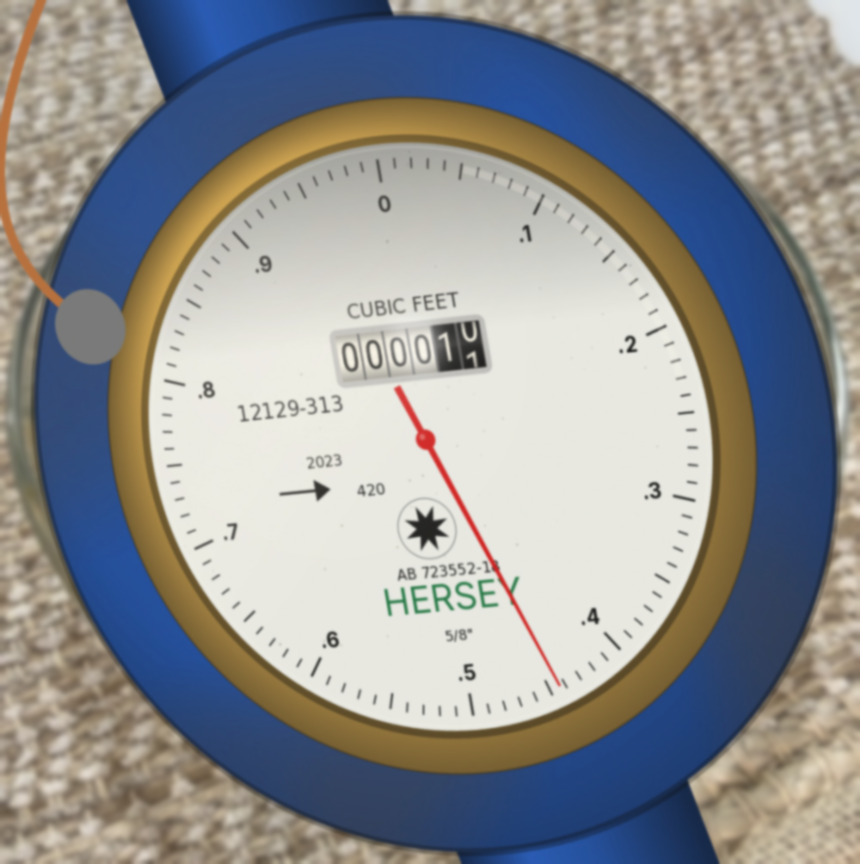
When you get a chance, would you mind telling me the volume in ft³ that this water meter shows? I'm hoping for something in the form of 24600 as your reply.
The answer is 10.44
